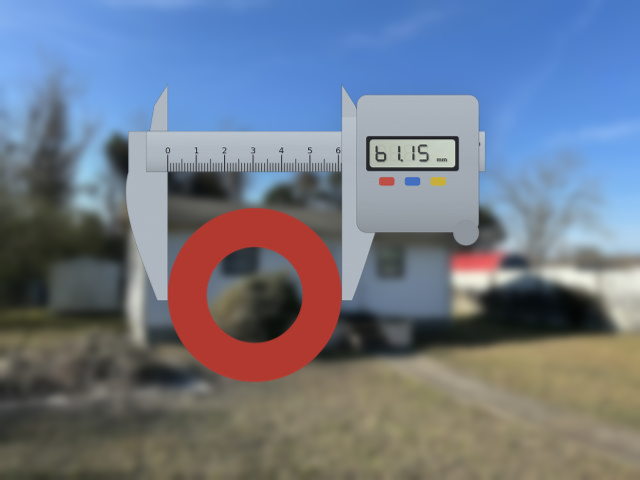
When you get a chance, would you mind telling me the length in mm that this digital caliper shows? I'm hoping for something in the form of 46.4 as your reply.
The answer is 61.15
